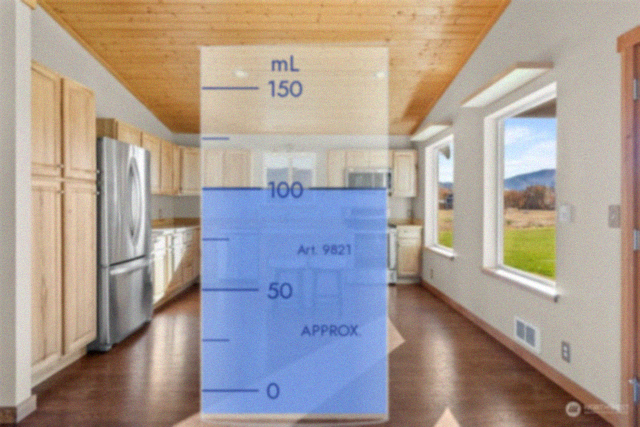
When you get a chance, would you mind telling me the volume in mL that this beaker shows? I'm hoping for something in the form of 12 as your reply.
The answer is 100
